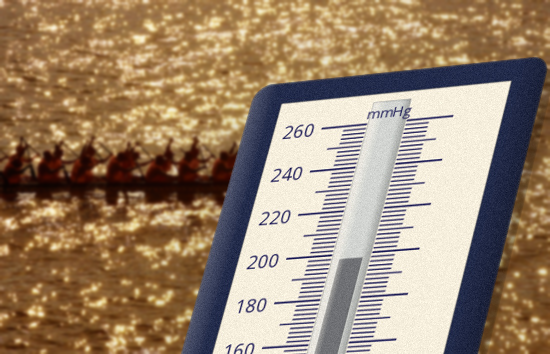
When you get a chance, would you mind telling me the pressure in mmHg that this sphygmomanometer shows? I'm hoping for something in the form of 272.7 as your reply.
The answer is 198
